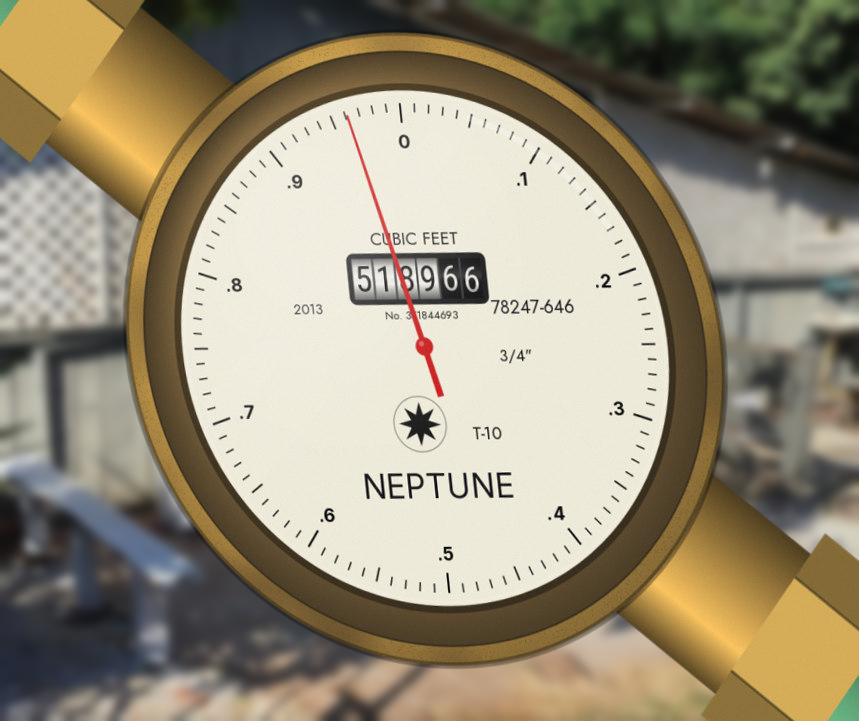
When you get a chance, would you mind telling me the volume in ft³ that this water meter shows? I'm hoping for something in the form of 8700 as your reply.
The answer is 518965.96
